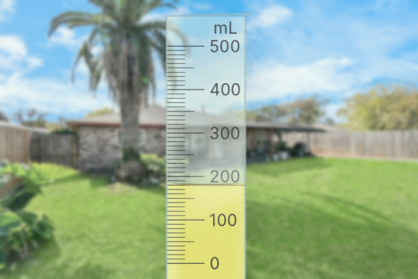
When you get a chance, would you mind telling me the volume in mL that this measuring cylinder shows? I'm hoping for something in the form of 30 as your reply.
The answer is 180
